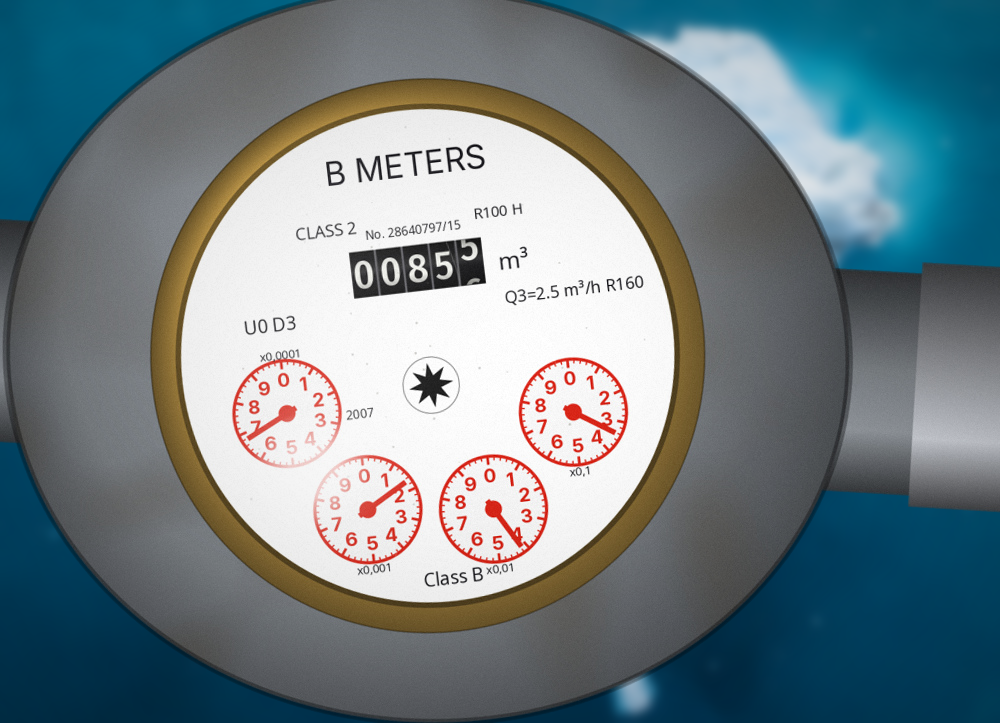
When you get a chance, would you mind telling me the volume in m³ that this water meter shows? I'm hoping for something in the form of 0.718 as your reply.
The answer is 855.3416
